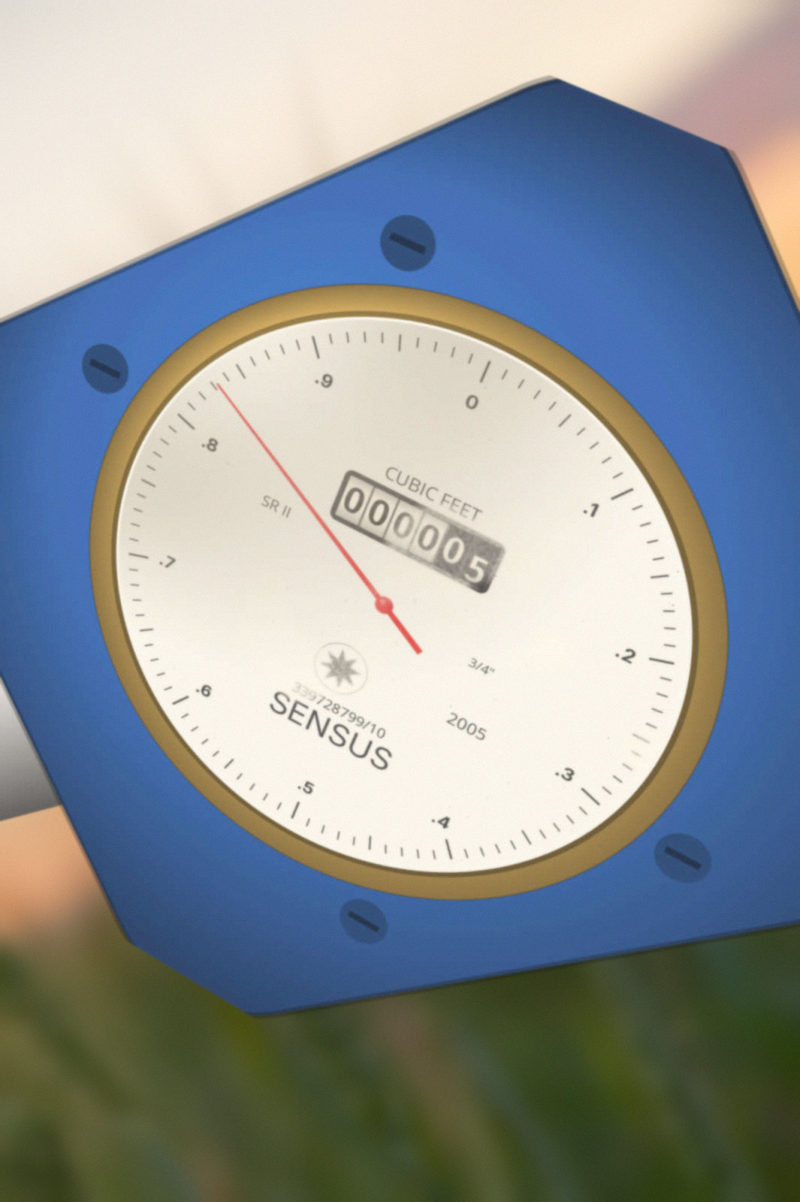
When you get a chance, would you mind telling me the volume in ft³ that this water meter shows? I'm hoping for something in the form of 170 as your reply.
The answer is 4.83
